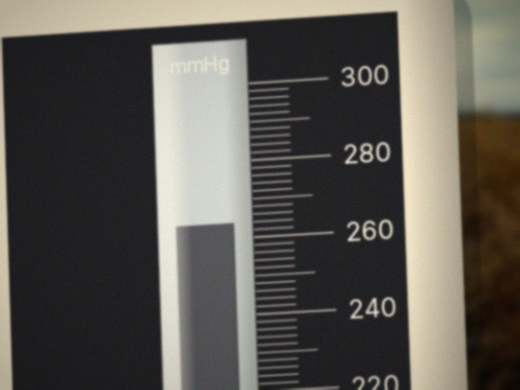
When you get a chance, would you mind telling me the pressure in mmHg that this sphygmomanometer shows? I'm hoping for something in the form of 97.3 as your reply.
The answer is 264
